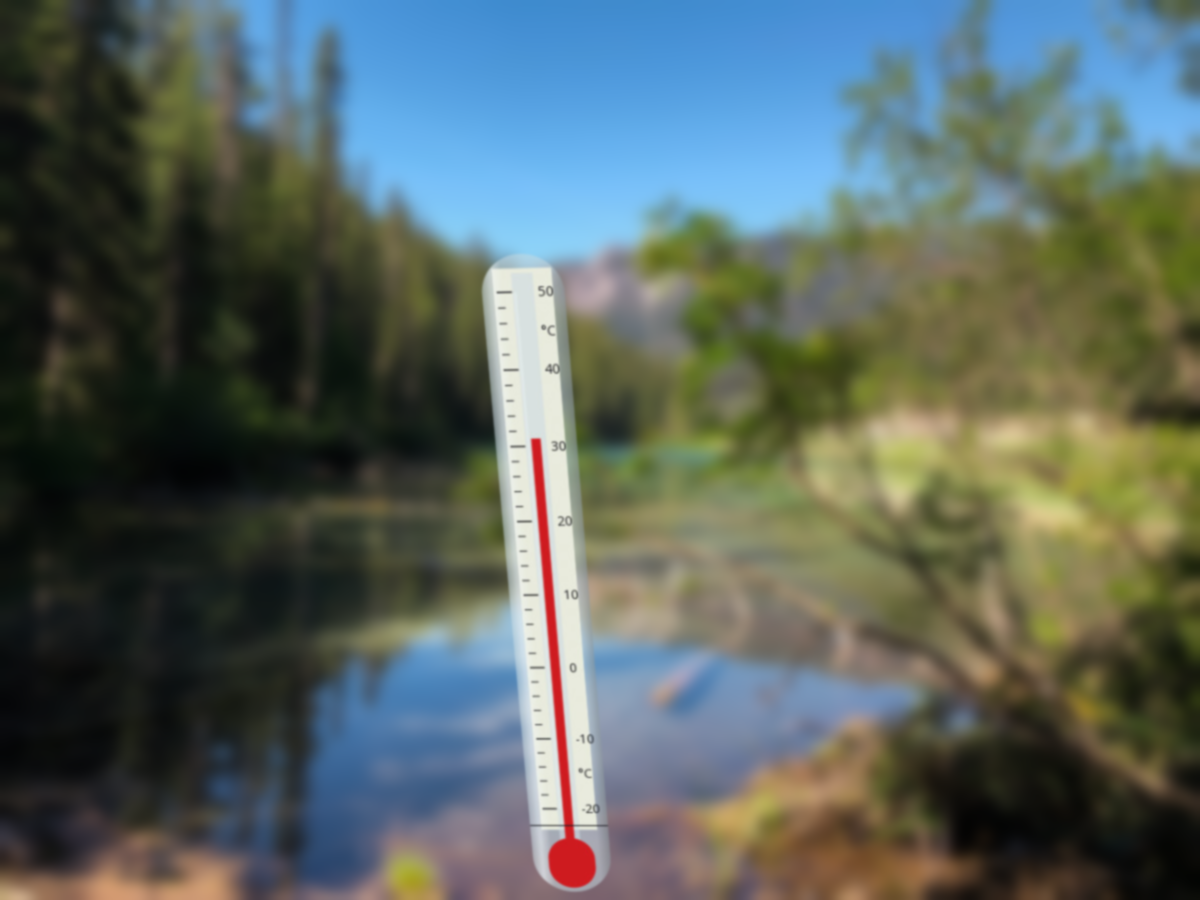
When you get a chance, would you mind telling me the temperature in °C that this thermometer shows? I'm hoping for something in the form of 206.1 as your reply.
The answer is 31
